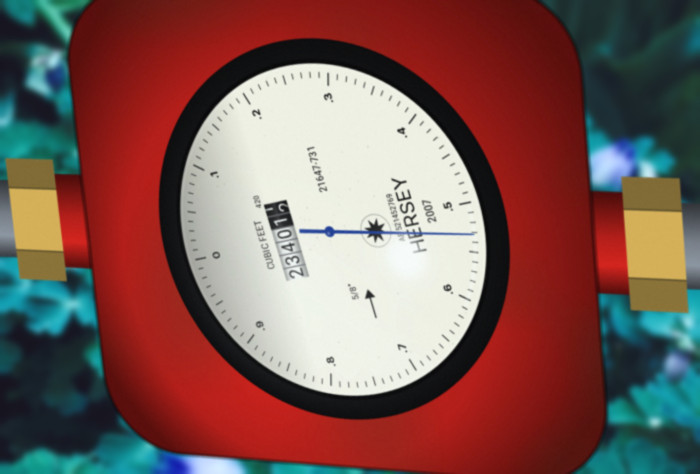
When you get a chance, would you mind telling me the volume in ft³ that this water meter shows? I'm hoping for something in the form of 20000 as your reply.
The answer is 234011.53
